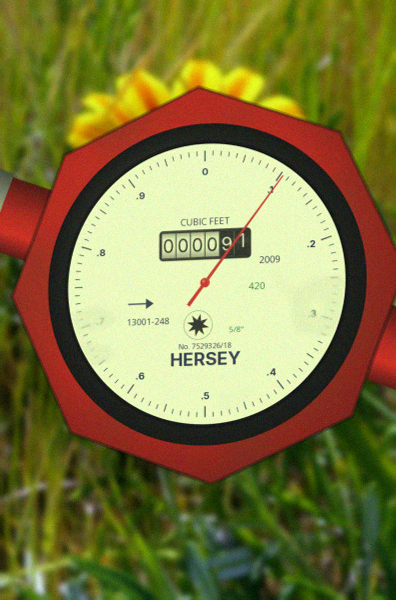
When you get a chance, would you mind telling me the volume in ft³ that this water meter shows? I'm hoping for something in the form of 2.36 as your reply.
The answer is 91.10
